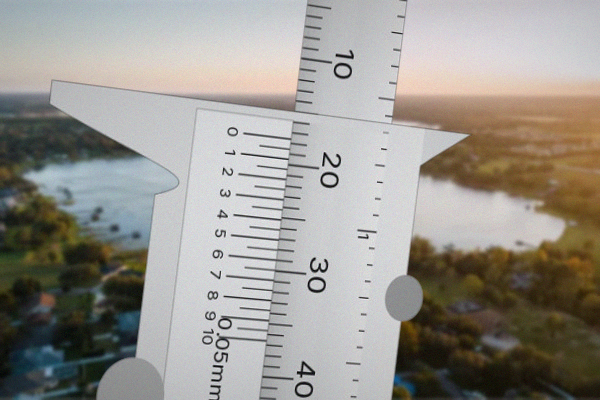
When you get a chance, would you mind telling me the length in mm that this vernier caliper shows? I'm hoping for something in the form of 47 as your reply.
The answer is 17.6
